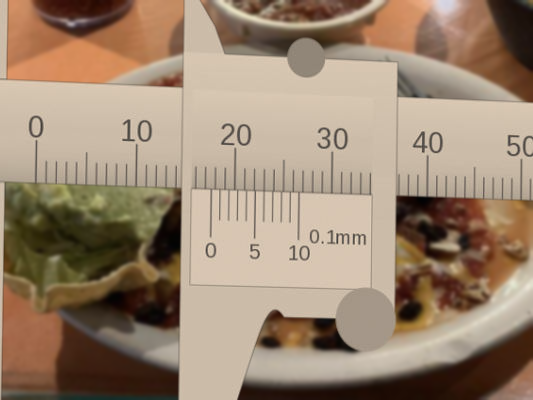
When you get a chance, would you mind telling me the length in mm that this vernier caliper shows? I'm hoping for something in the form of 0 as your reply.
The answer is 17.6
